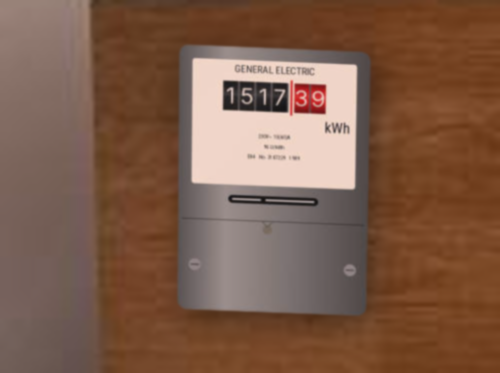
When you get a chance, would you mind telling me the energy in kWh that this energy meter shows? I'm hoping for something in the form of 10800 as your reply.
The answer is 1517.39
